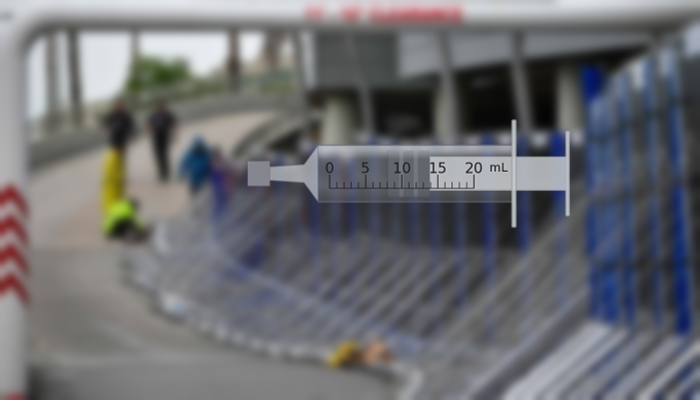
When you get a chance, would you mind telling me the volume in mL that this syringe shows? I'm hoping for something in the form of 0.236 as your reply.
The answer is 8
